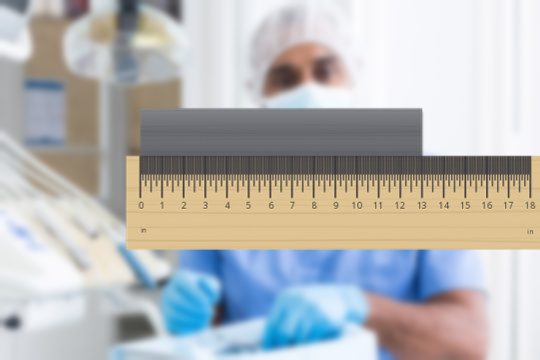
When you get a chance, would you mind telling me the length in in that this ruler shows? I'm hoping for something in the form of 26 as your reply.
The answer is 13
